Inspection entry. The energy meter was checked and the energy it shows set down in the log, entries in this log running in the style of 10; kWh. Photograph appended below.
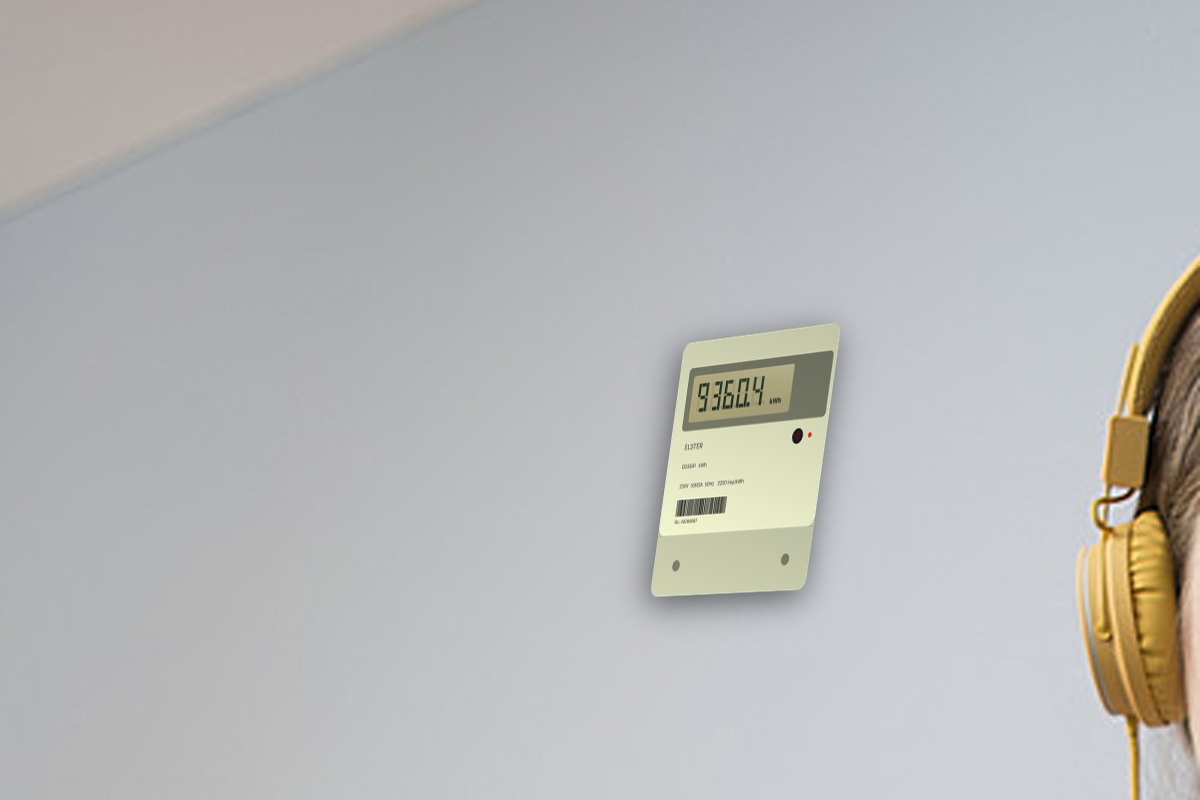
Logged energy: 9360.4; kWh
